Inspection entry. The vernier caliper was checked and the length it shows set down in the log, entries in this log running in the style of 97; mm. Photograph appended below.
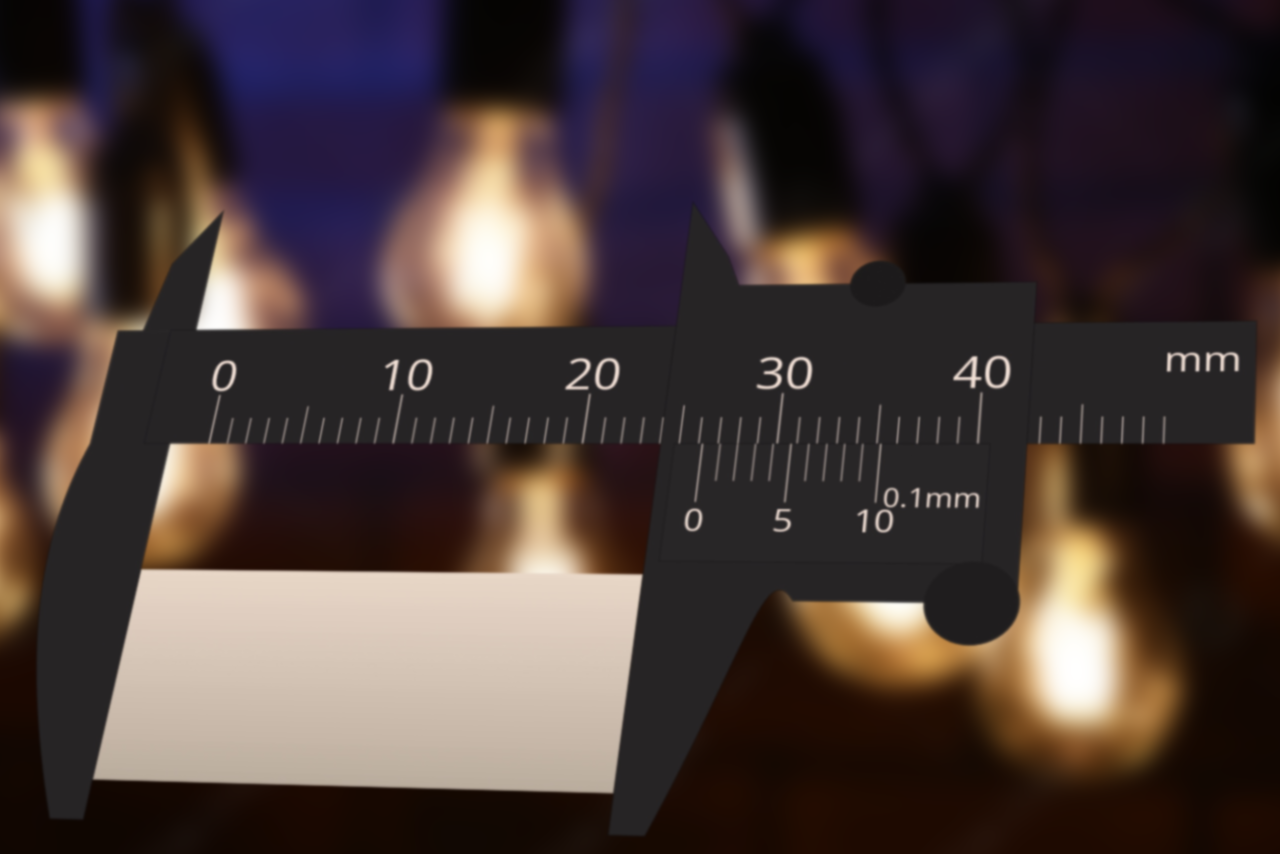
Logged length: 26.2; mm
